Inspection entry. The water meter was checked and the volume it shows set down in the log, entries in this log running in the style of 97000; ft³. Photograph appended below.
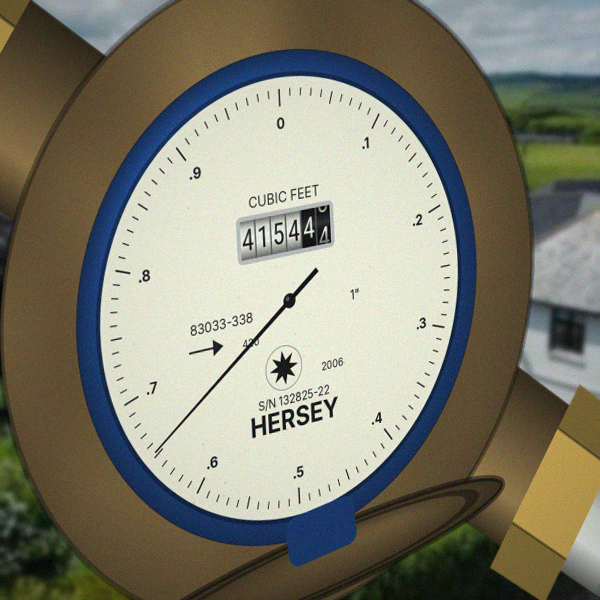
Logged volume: 415443.65; ft³
